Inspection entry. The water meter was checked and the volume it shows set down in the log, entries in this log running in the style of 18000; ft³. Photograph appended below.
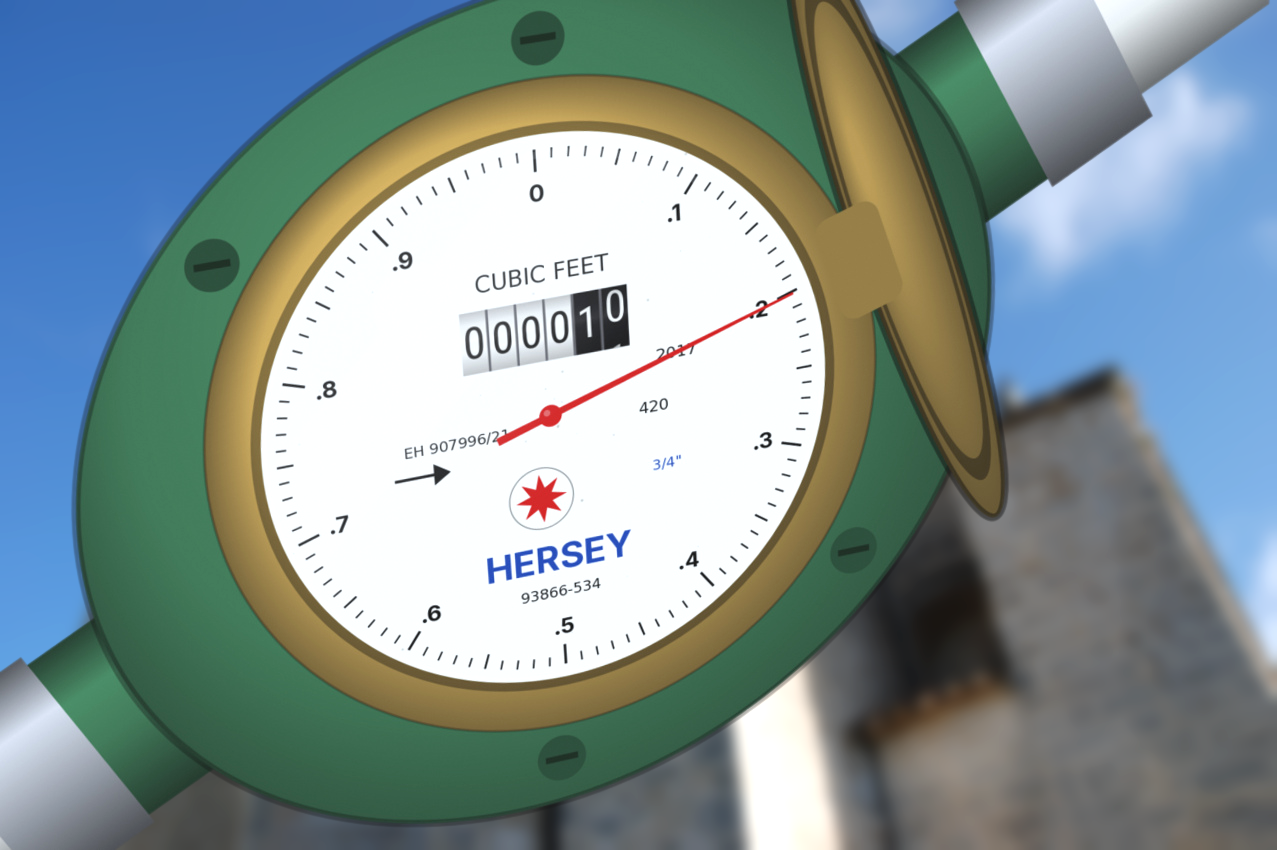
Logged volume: 10.20; ft³
